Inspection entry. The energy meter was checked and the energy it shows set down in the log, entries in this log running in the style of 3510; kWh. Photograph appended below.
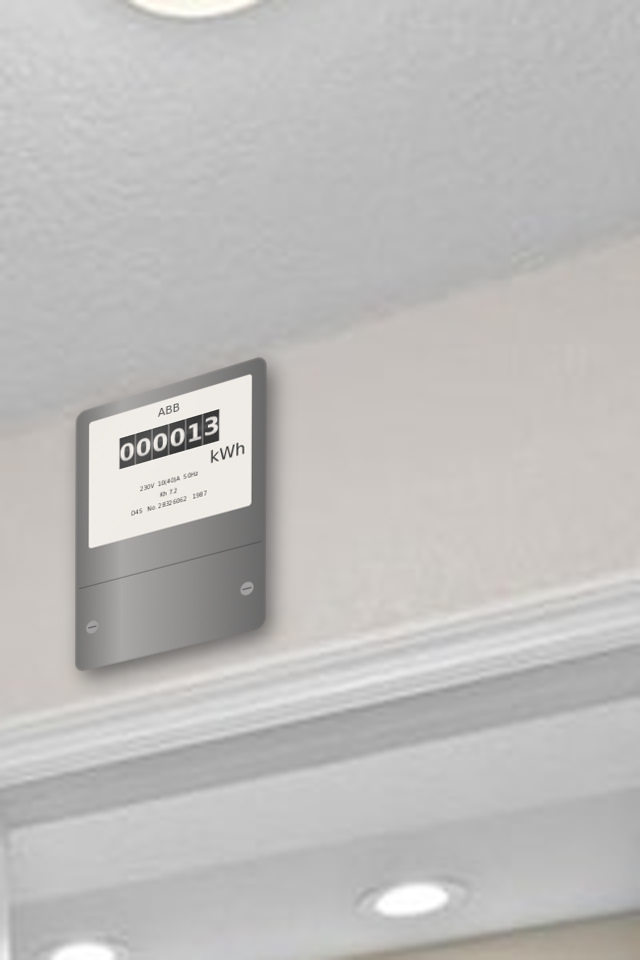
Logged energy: 13; kWh
